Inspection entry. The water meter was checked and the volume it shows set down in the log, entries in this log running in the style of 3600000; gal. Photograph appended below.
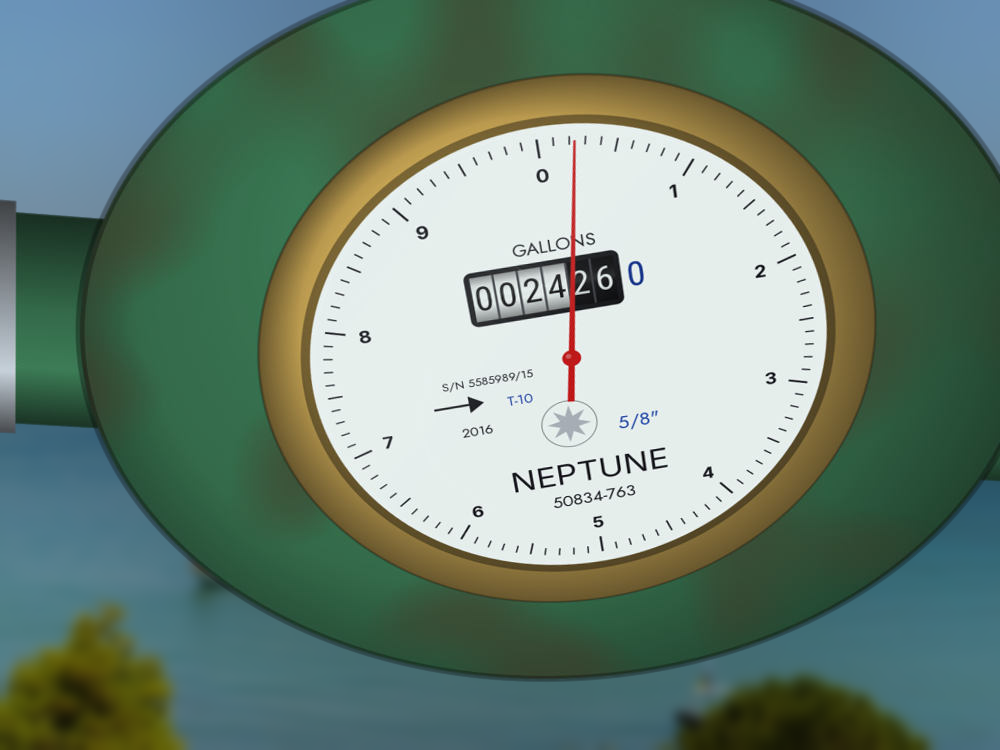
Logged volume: 24260.2; gal
